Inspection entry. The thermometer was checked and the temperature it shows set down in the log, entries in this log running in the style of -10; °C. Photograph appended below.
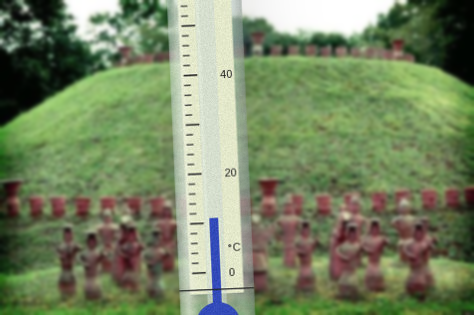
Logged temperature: 11; °C
